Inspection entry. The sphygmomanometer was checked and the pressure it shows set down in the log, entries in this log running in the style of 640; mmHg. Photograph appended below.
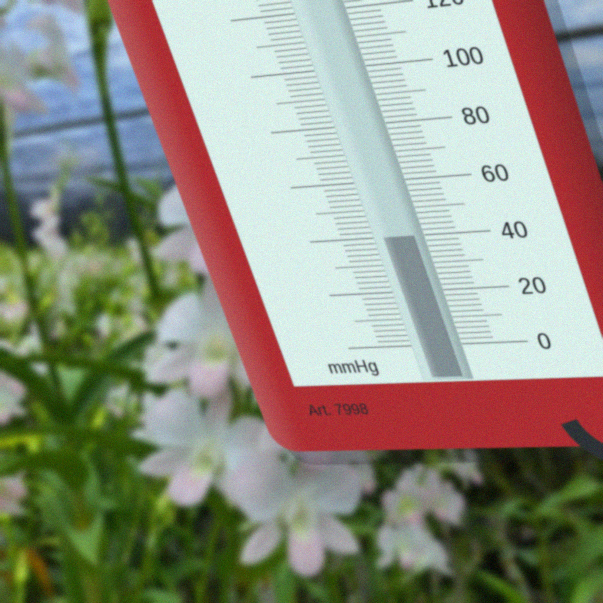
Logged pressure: 40; mmHg
